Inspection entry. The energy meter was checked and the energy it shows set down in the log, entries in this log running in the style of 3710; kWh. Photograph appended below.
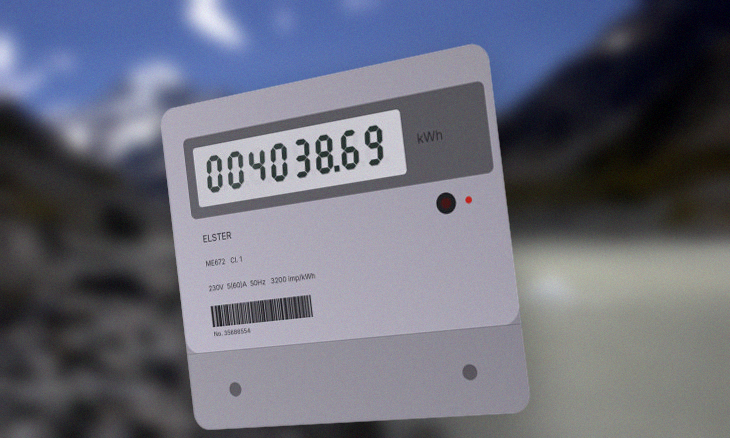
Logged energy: 4038.69; kWh
